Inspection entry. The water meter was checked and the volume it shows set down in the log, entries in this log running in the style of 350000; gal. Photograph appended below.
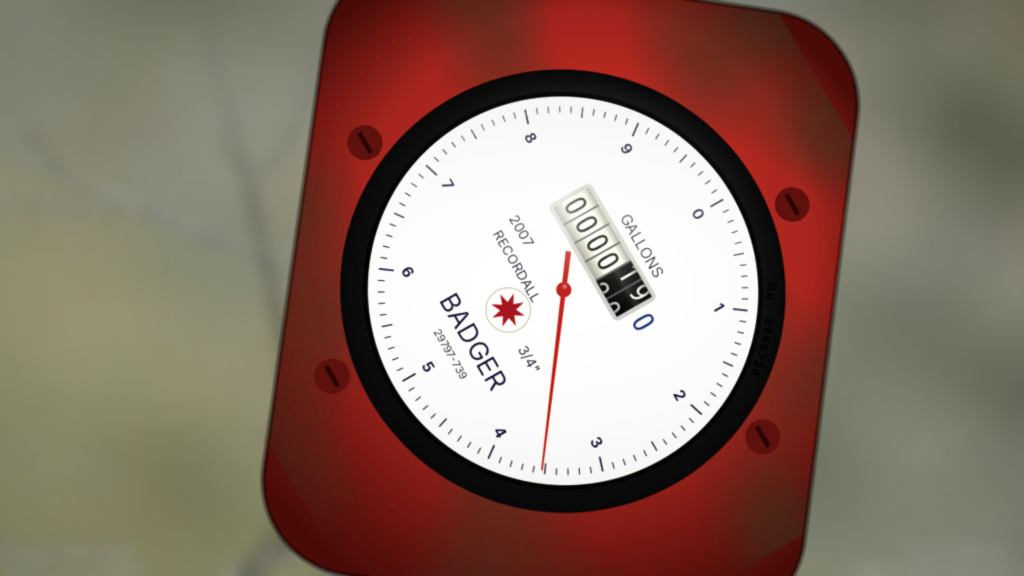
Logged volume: 193.5; gal
